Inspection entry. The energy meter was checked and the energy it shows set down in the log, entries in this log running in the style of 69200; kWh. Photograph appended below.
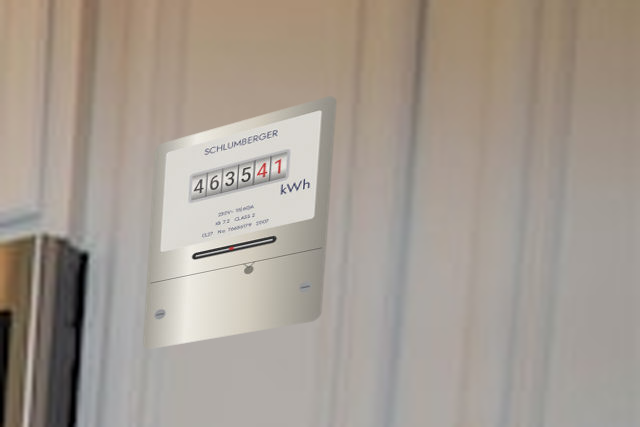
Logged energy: 4635.41; kWh
